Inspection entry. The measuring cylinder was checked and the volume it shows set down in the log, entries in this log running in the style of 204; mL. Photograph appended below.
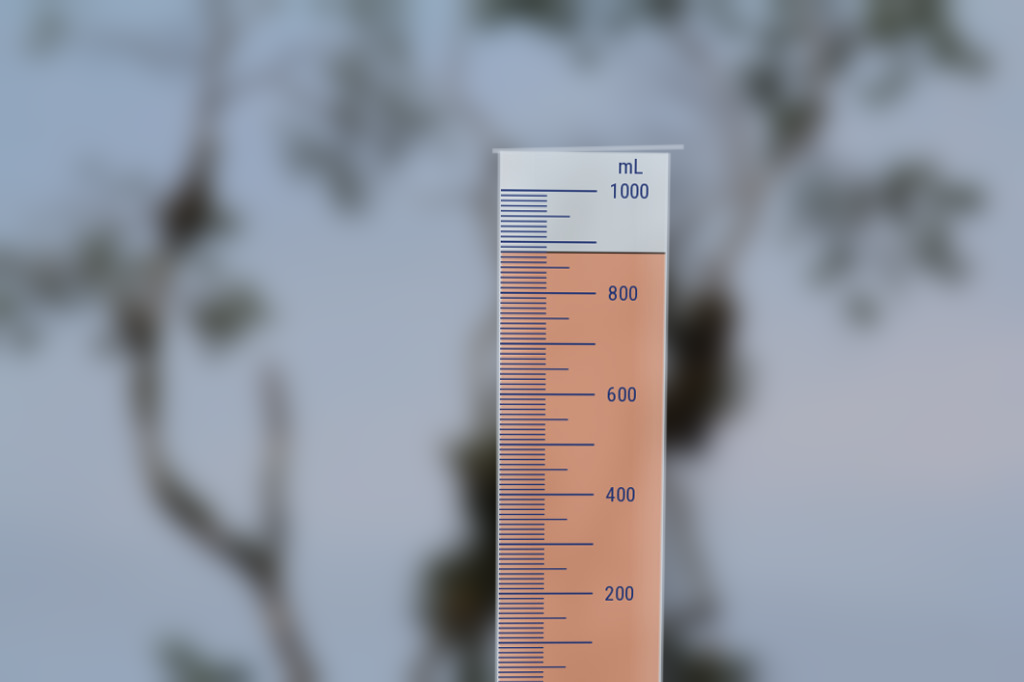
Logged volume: 880; mL
